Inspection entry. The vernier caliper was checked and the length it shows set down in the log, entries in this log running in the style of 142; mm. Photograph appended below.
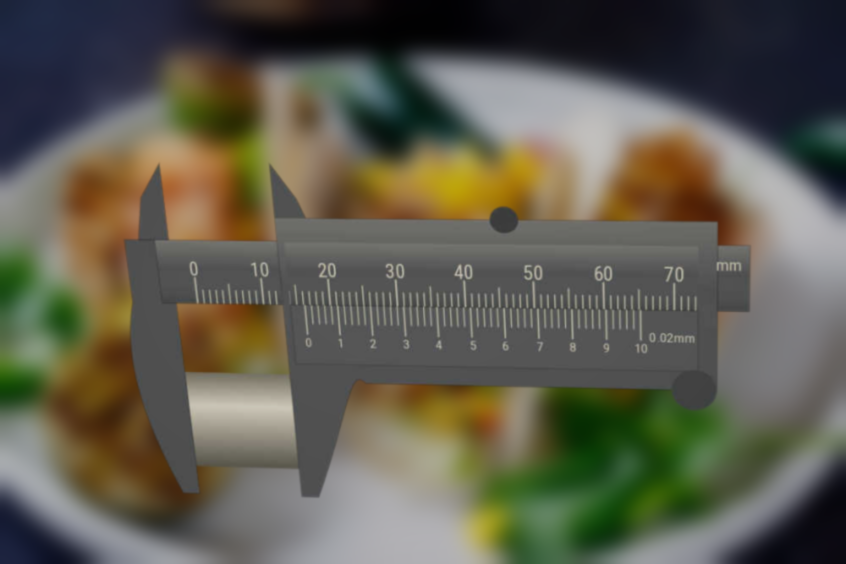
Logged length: 16.2; mm
